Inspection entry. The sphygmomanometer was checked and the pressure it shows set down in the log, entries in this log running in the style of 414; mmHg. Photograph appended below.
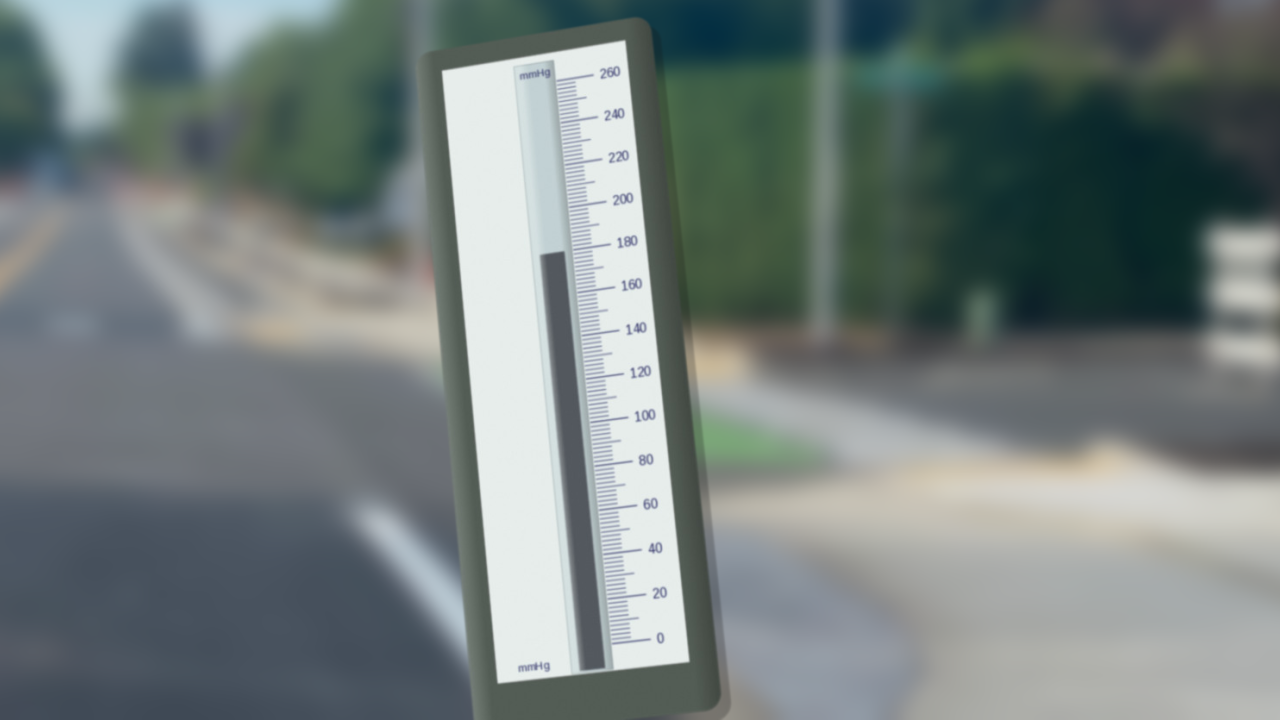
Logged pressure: 180; mmHg
